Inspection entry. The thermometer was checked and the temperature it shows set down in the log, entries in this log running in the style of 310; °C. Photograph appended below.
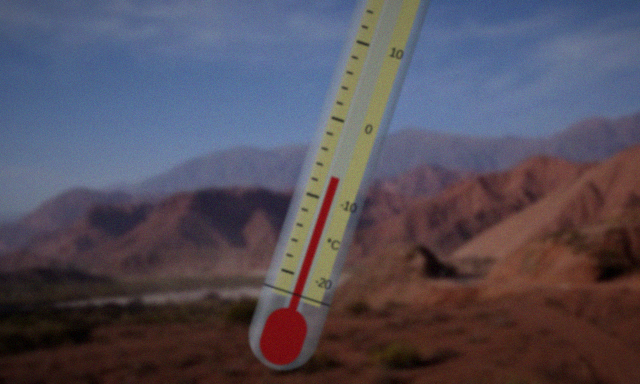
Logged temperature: -7; °C
